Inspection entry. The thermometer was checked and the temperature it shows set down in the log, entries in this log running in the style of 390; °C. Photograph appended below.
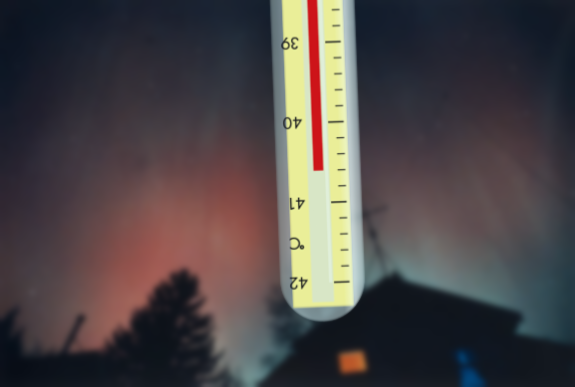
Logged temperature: 40.6; °C
